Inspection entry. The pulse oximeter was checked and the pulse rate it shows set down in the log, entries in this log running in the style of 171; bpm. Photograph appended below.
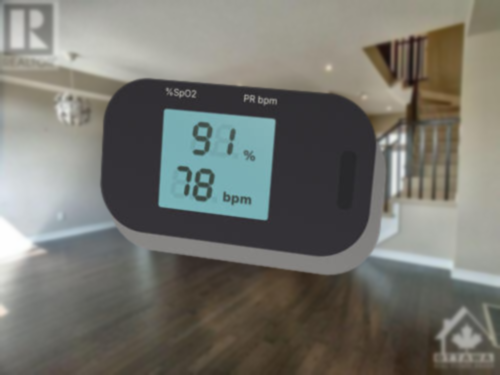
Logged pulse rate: 78; bpm
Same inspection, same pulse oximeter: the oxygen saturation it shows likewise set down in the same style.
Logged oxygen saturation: 91; %
